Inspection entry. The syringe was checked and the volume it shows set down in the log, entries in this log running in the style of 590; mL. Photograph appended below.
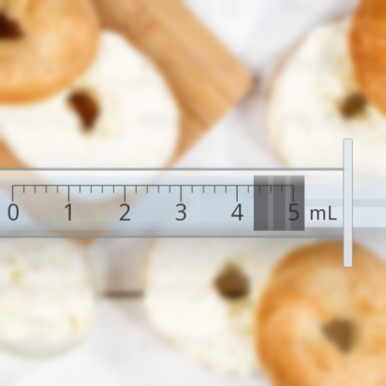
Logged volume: 4.3; mL
